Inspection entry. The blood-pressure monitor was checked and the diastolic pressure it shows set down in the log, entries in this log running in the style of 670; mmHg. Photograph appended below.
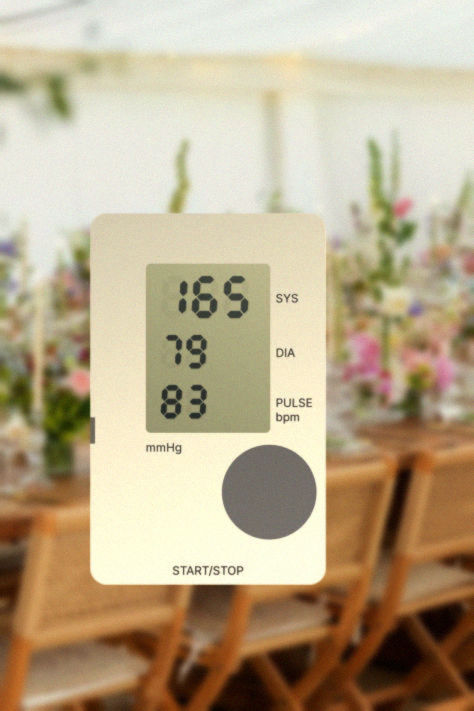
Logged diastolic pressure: 79; mmHg
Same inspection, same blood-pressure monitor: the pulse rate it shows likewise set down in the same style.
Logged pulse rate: 83; bpm
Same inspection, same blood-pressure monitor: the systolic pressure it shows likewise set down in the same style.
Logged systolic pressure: 165; mmHg
